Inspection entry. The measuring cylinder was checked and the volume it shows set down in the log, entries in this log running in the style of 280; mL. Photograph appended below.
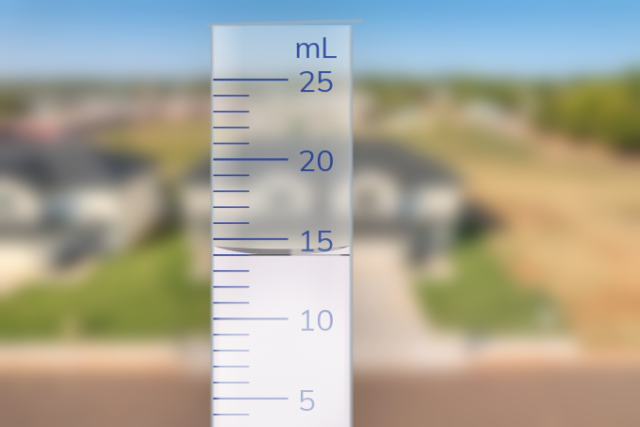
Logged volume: 14; mL
